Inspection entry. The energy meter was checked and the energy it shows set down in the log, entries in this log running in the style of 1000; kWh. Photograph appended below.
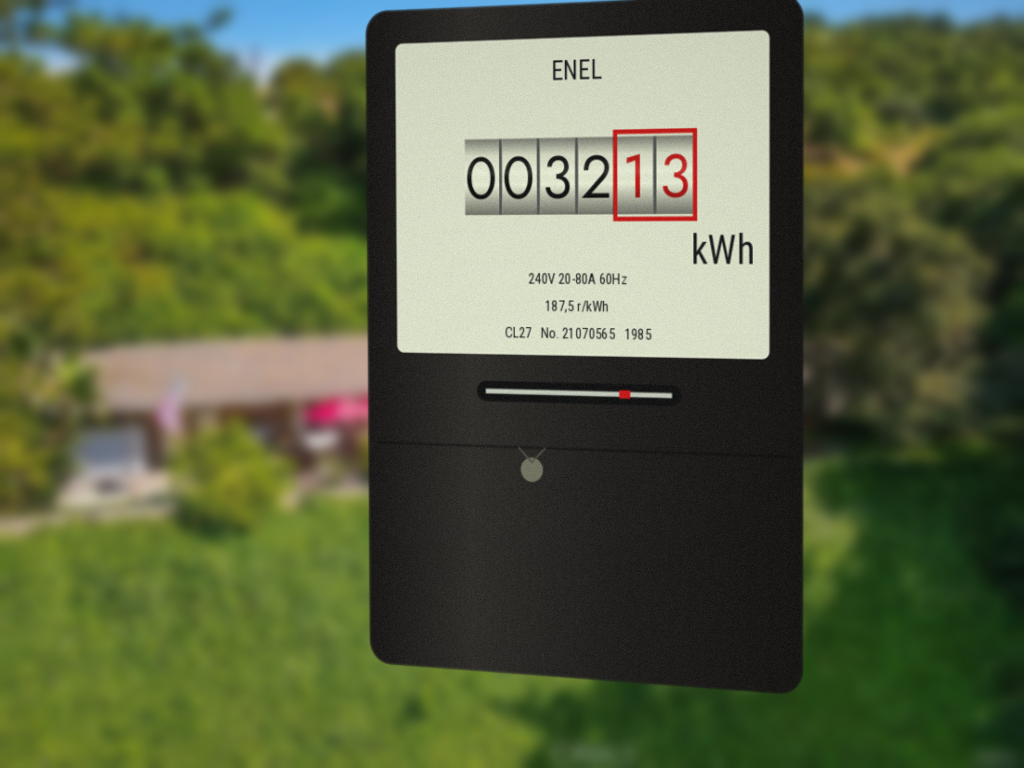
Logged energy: 32.13; kWh
